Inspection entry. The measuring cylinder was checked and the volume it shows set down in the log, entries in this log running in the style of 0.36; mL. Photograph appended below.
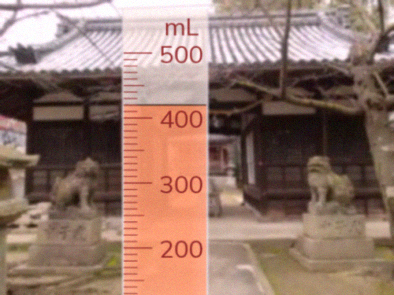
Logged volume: 420; mL
